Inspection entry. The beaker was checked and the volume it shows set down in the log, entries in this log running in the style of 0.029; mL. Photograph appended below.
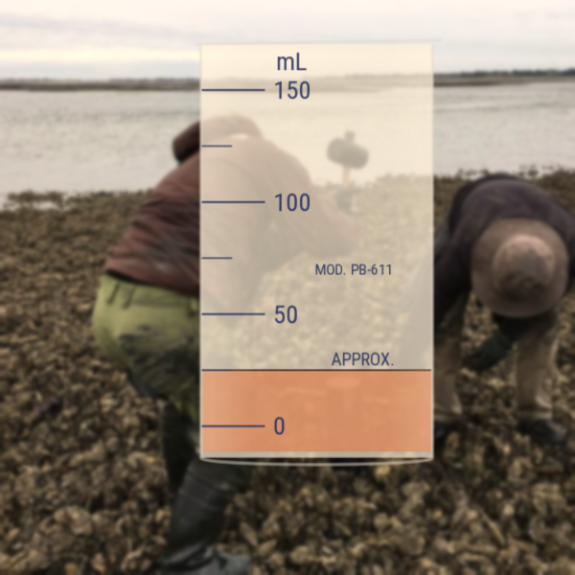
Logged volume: 25; mL
